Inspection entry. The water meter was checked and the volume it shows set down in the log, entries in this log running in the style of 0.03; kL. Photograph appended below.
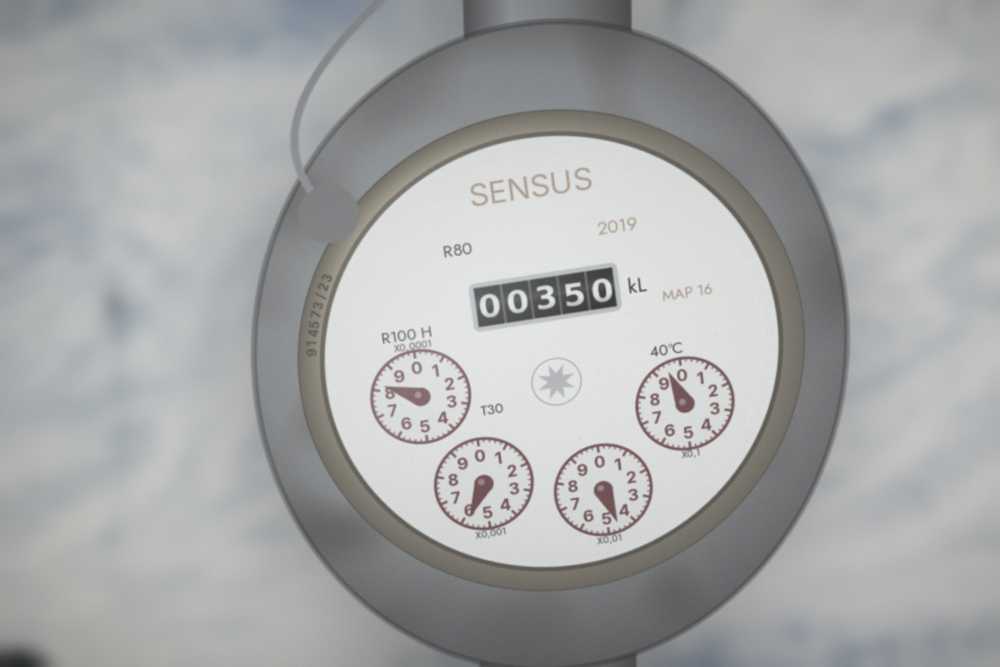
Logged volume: 349.9458; kL
